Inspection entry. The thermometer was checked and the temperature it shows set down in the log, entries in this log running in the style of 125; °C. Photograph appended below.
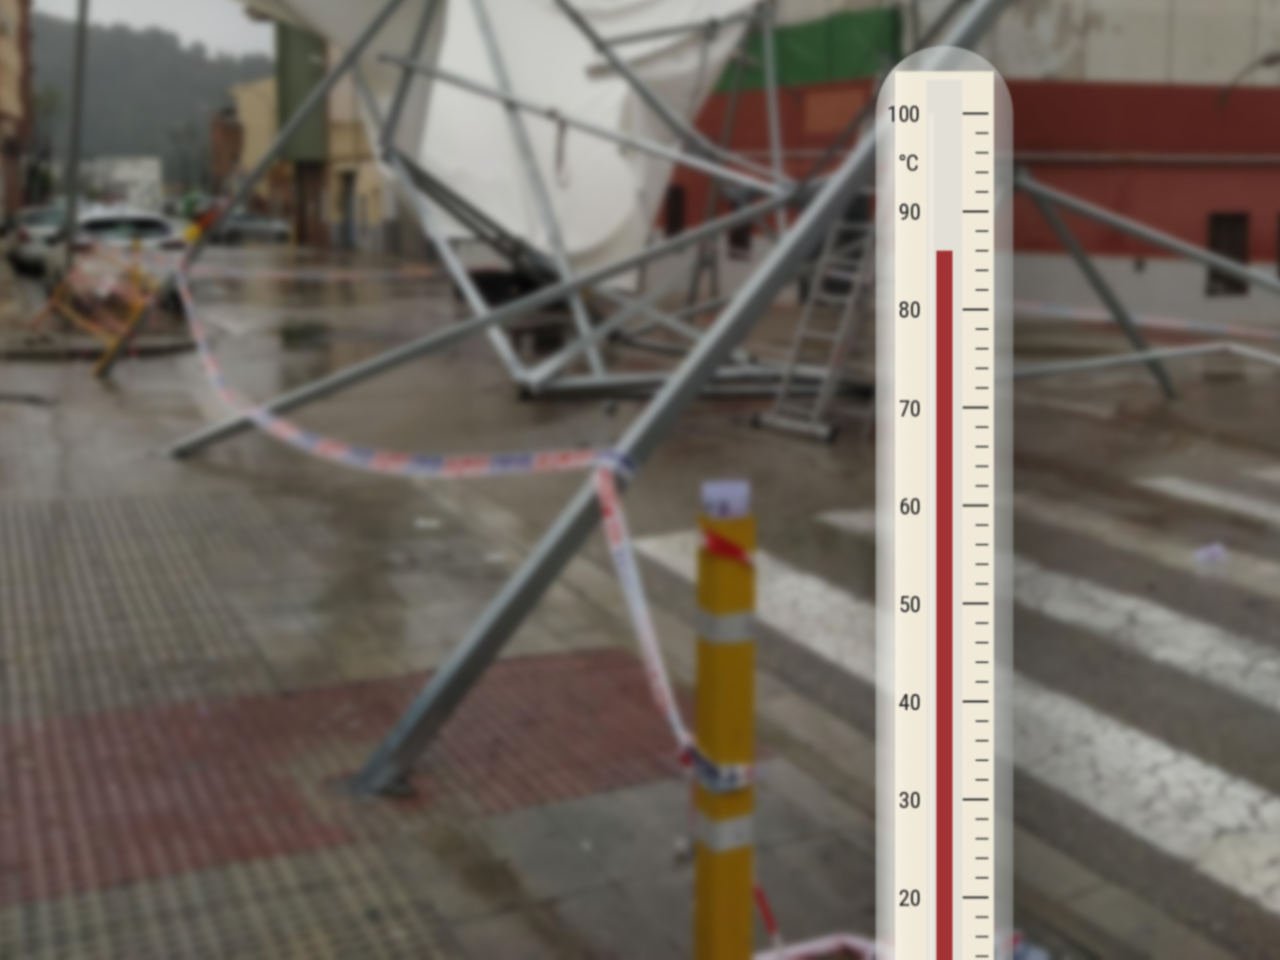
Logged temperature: 86; °C
